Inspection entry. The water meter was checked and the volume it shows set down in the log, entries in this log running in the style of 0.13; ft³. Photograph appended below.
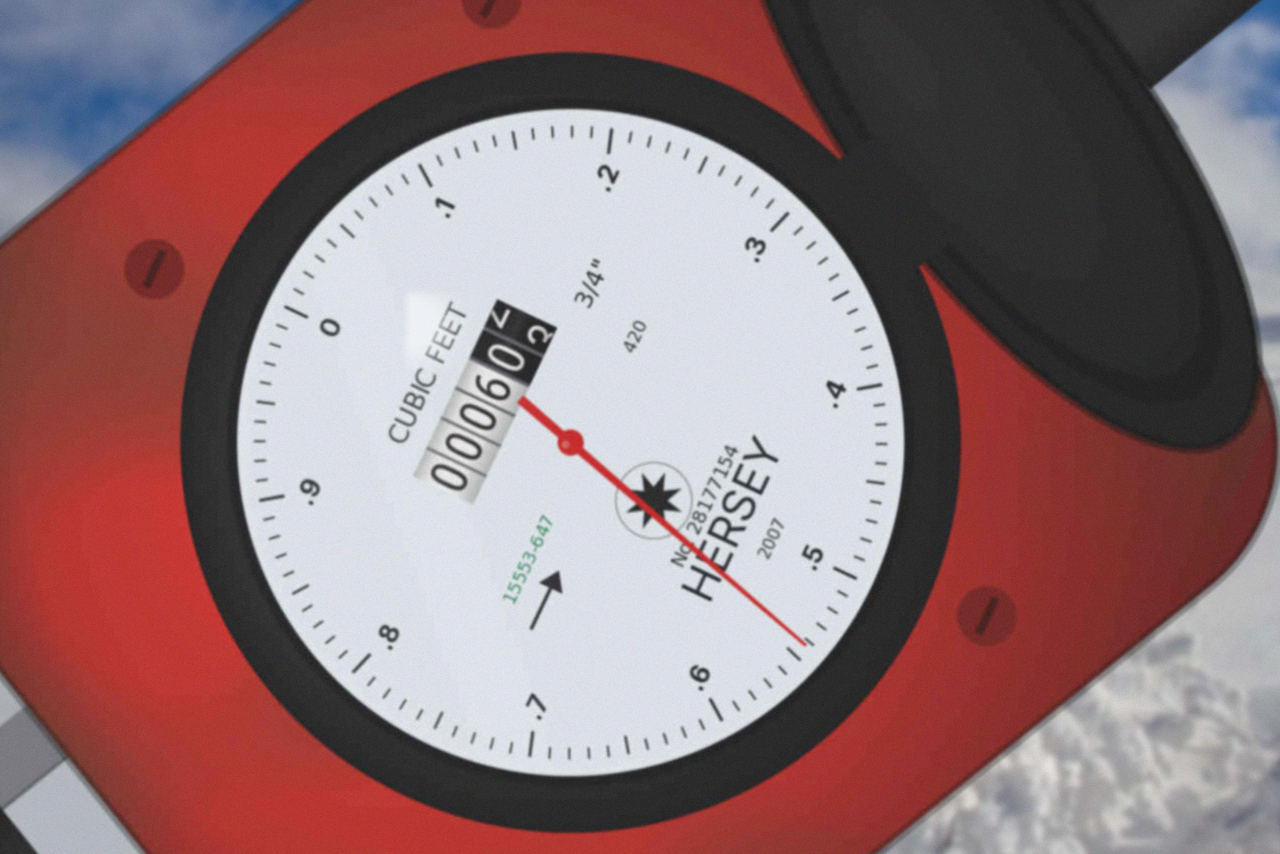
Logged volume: 602.54; ft³
